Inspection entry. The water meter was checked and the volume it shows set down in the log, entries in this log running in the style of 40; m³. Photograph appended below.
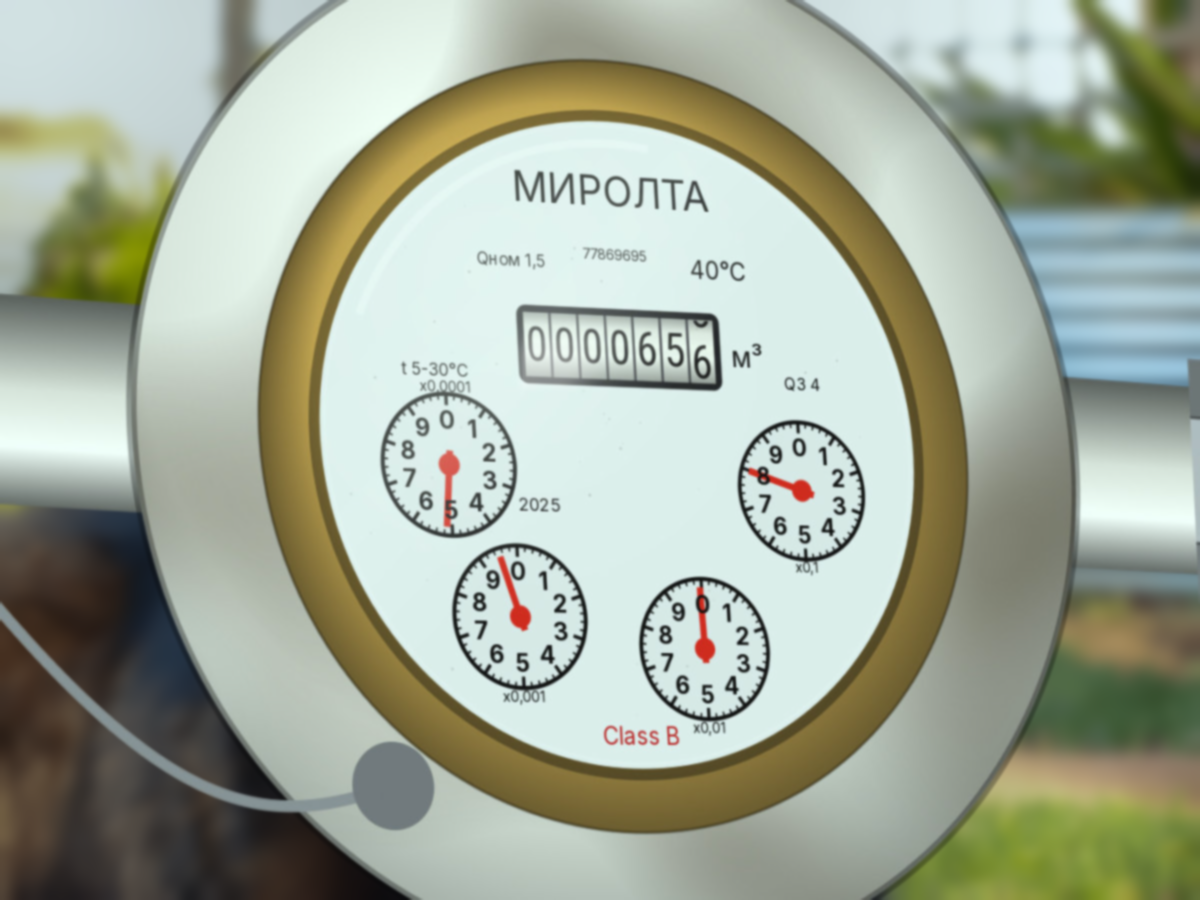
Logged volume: 655.7995; m³
